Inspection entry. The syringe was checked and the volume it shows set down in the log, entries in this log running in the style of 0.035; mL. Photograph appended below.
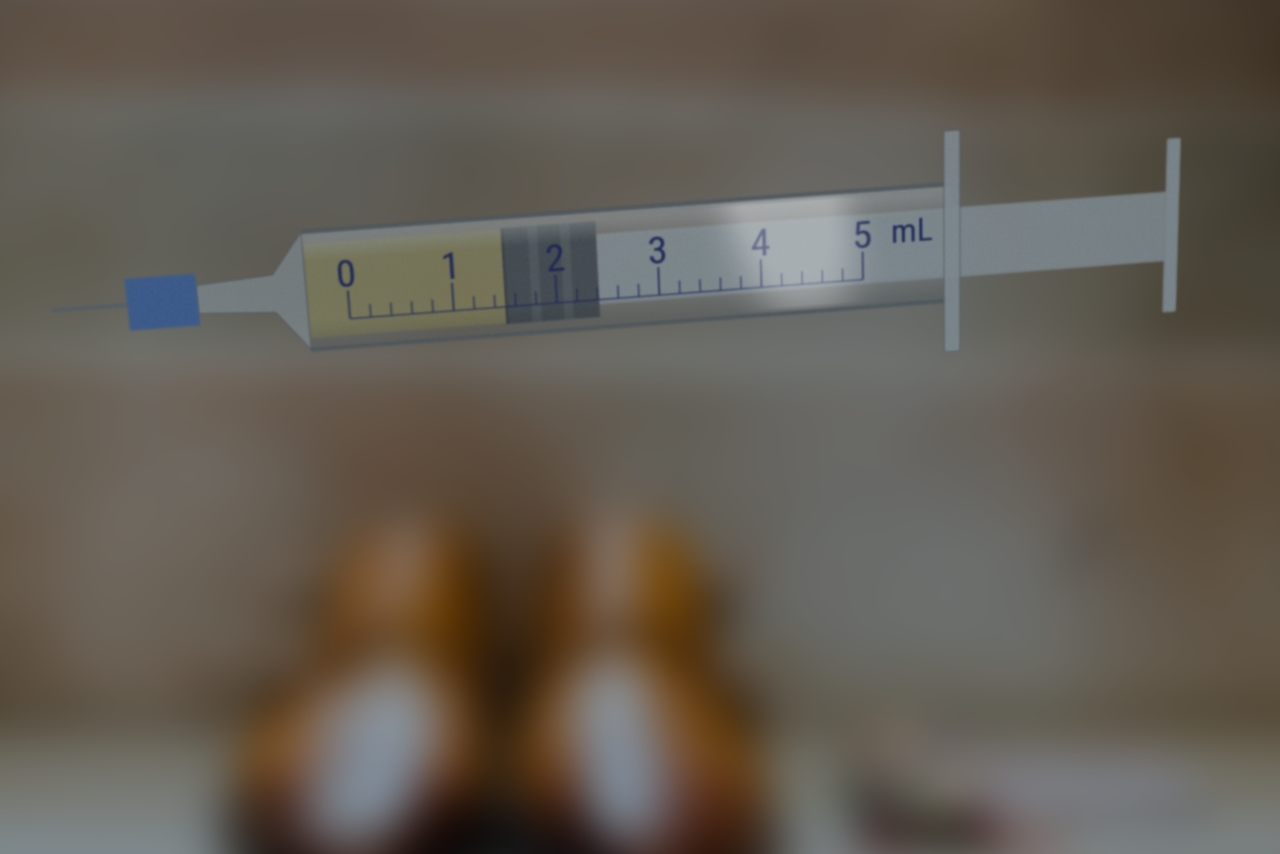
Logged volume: 1.5; mL
